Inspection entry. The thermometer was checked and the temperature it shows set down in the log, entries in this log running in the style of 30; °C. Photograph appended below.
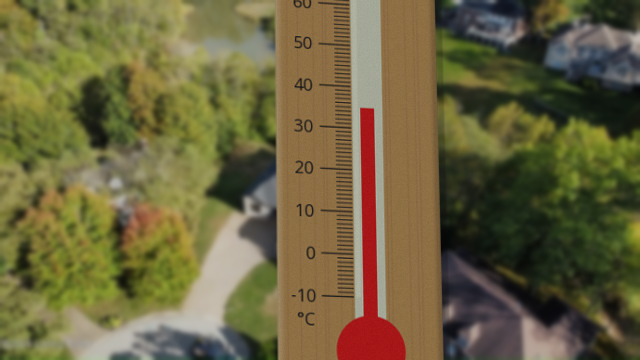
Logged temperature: 35; °C
